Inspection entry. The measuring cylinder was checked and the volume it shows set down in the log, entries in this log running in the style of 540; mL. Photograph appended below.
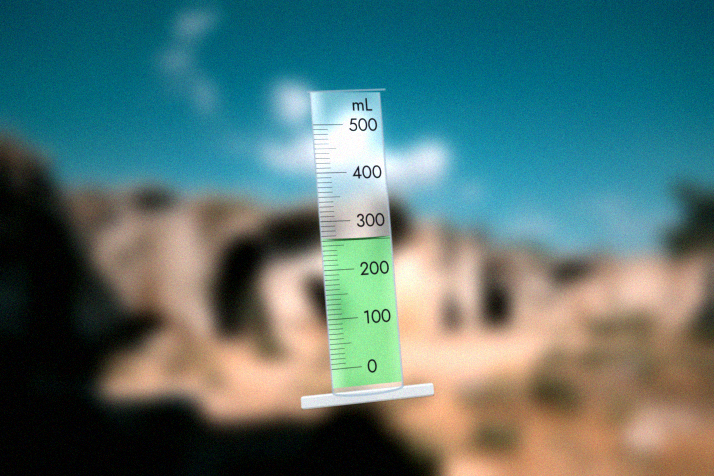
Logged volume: 260; mL
